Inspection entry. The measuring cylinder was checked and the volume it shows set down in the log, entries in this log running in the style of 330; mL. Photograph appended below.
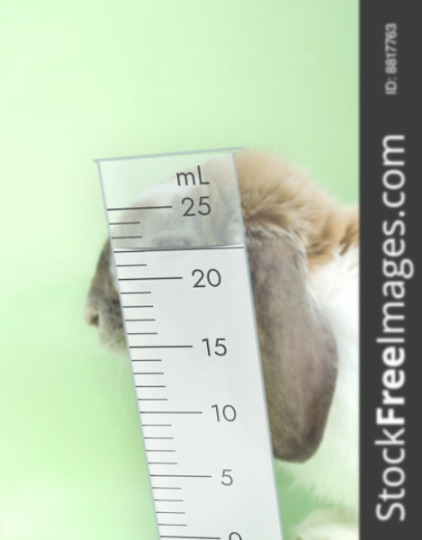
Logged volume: 22; mL
